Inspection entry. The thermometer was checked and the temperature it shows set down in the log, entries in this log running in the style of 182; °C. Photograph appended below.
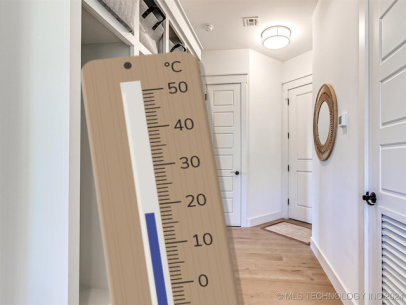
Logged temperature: 18; °C
